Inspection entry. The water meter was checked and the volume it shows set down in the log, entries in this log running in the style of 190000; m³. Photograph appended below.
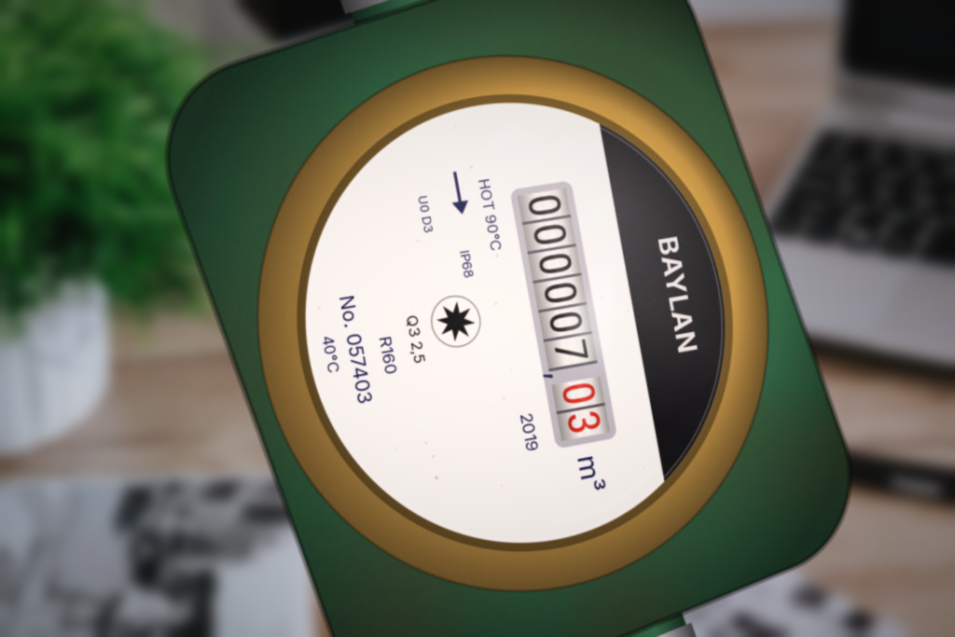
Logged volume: 7.03; m³
